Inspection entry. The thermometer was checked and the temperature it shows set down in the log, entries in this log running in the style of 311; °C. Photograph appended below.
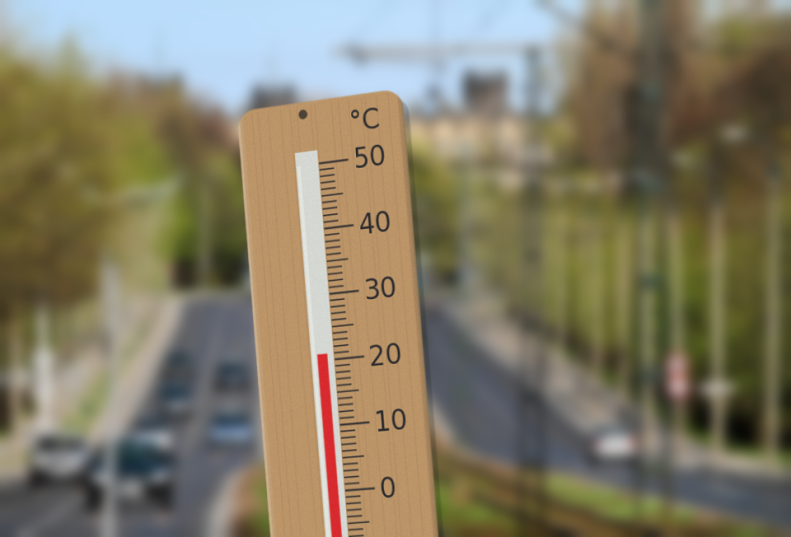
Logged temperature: 21; °C
